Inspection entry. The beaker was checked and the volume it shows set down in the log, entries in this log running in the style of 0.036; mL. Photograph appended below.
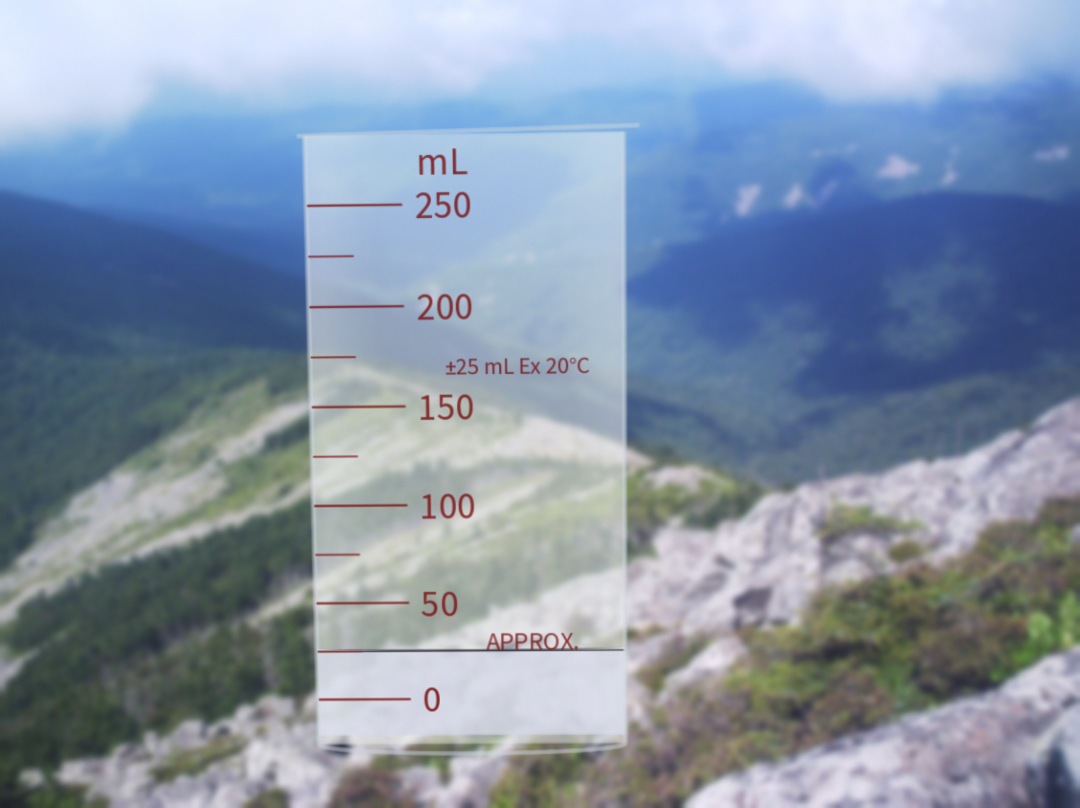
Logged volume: 25; mL
